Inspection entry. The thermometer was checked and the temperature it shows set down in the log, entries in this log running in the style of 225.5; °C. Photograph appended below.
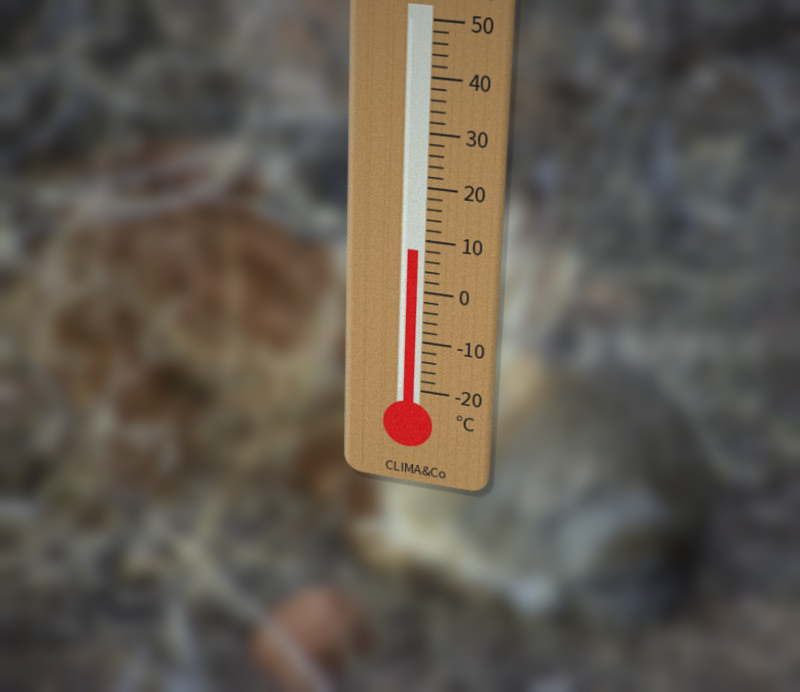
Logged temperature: 8; °C
